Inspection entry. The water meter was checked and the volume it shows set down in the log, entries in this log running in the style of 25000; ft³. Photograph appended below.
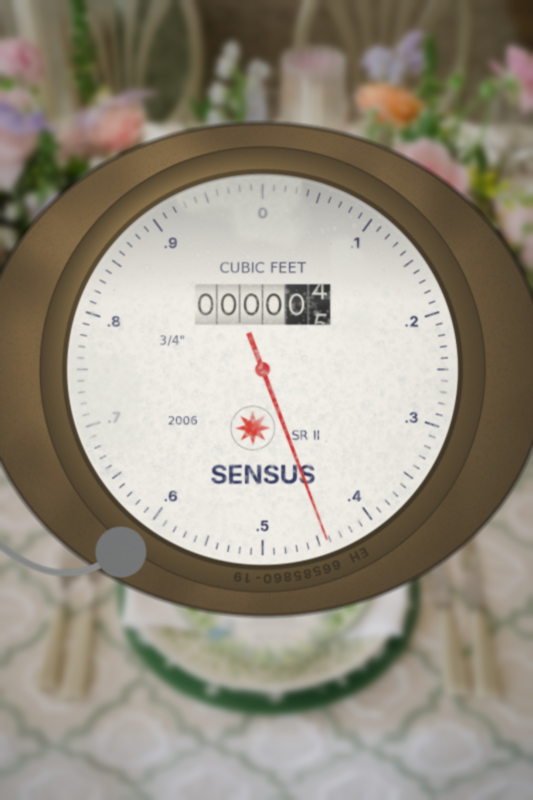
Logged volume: 4.44; ft³
